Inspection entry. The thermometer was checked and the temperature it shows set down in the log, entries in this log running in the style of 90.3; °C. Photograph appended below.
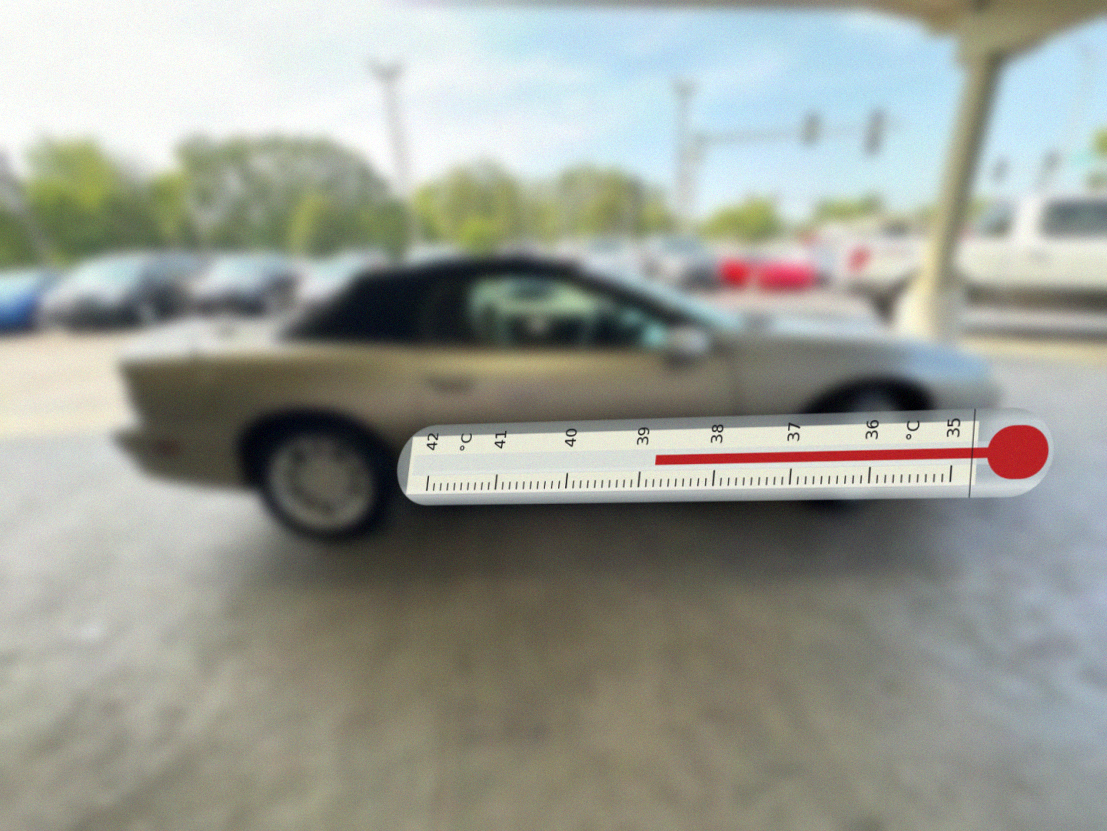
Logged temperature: 38.8; °C
